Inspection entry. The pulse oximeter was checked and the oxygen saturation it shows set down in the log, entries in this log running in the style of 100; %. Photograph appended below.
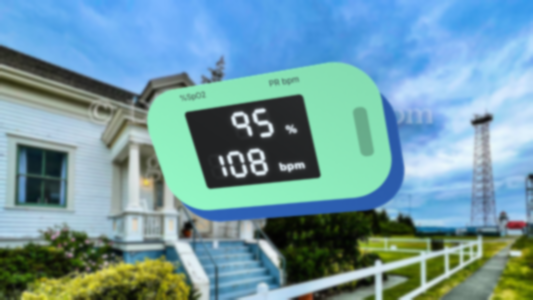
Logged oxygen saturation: 95; %
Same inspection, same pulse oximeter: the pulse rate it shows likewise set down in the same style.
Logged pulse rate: 108; bpm
